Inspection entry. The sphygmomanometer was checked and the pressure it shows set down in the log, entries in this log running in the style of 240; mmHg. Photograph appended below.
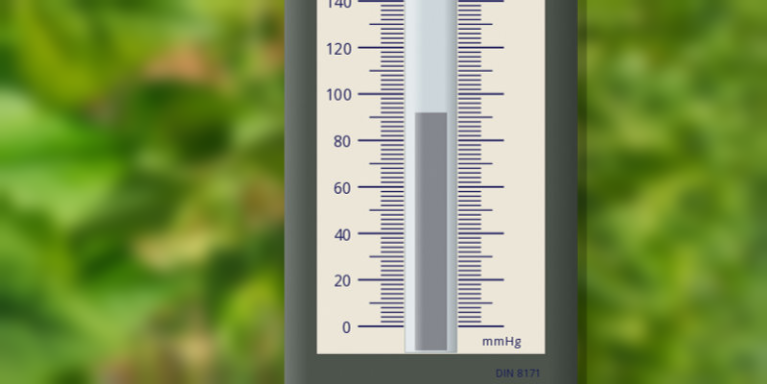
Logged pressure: 92; mmHg
